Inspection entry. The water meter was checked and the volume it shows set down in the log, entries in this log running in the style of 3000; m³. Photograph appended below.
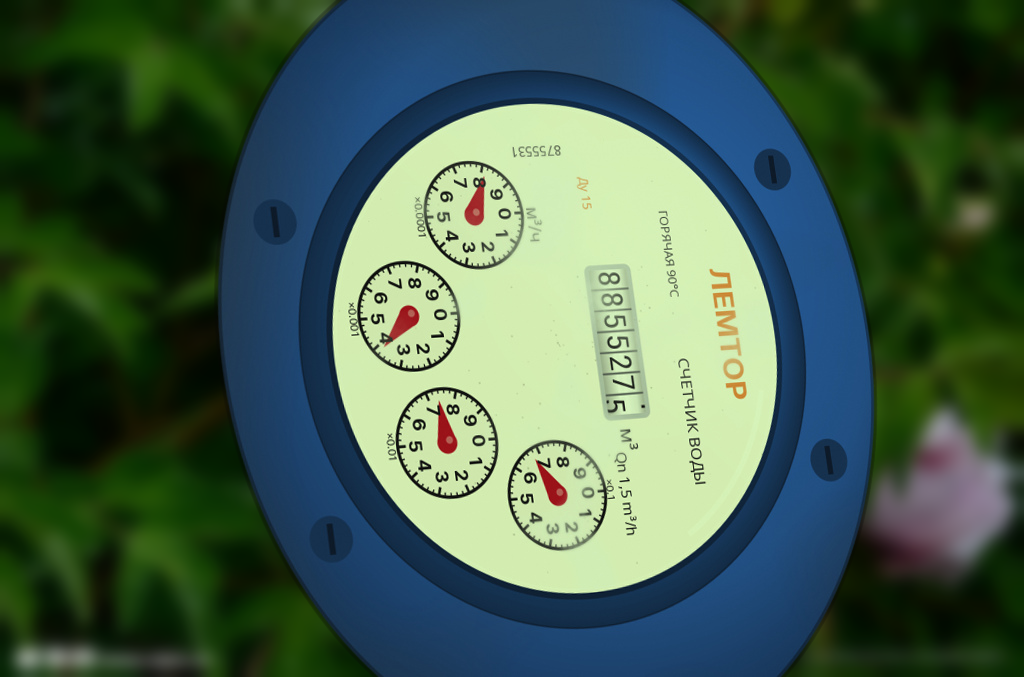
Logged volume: 8855274.6738; m³
